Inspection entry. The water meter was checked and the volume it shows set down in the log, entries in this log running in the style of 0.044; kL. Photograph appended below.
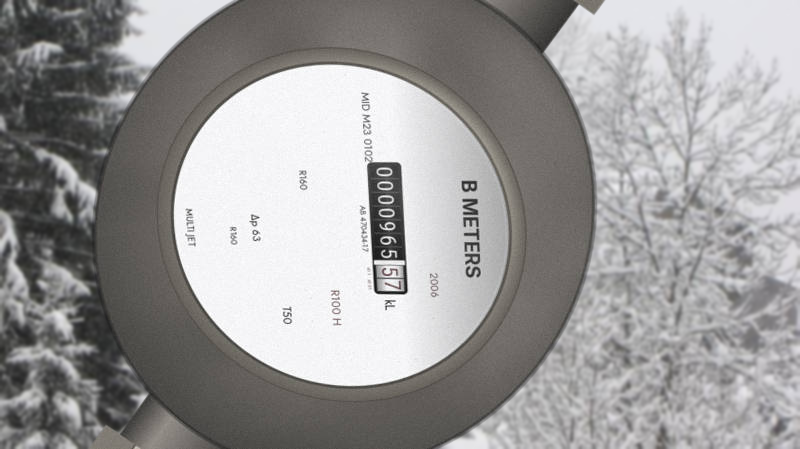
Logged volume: 965.57; kL
